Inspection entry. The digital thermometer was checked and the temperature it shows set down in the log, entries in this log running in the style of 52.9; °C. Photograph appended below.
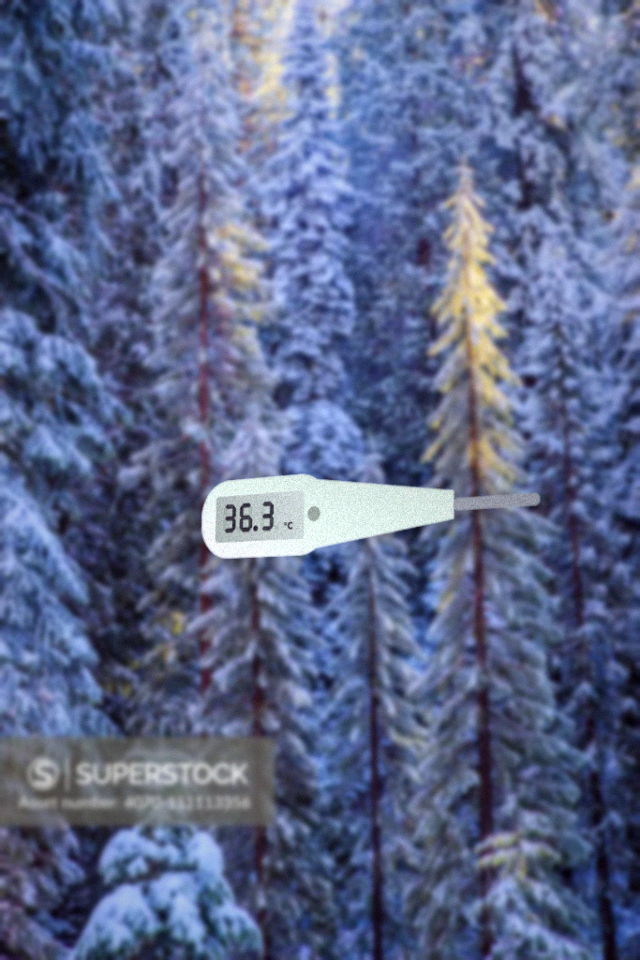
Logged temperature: 36.3; °C
